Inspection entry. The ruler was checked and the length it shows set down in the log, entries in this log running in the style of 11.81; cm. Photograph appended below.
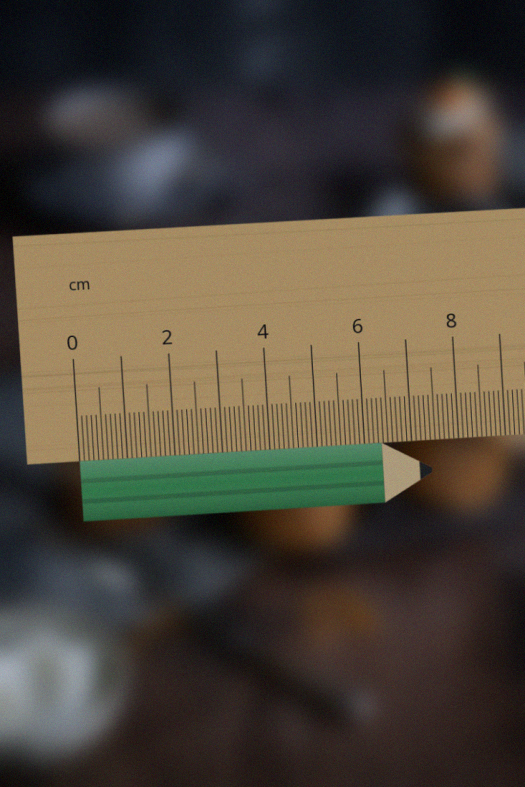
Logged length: 7.4; cm
